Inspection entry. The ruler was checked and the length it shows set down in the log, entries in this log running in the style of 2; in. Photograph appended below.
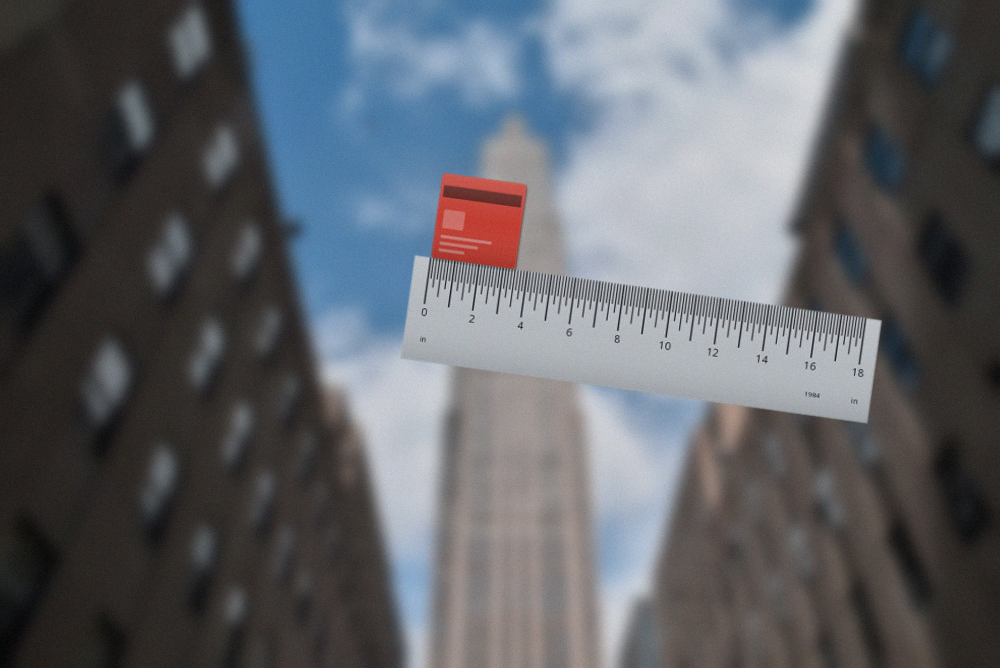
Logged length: 3.5; in
